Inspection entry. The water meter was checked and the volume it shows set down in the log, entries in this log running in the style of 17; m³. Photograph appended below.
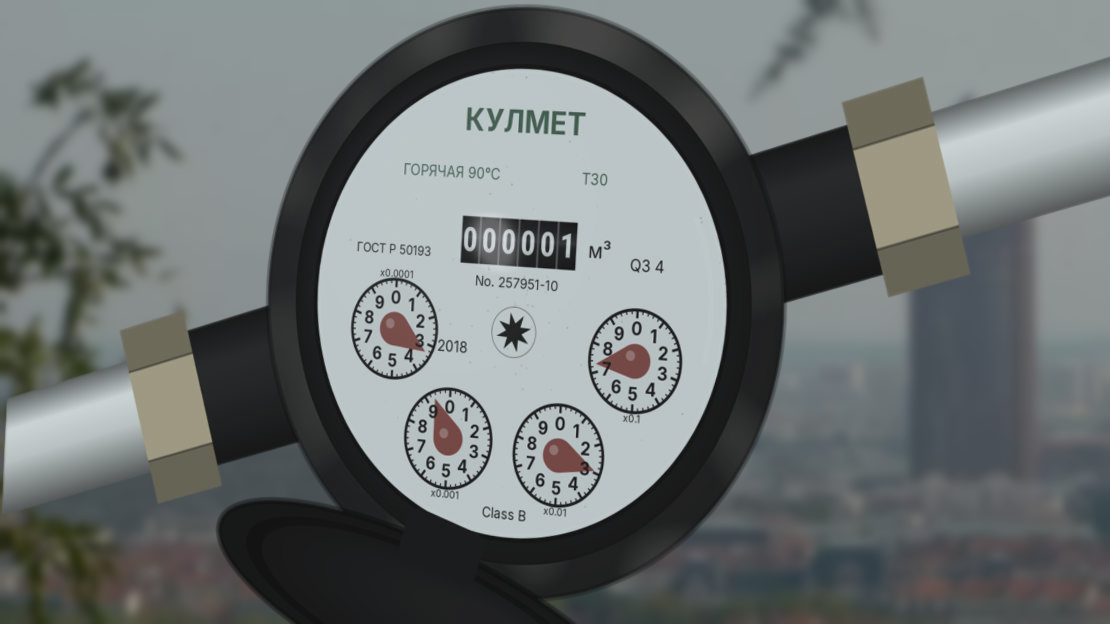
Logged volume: 1.7293; m³
